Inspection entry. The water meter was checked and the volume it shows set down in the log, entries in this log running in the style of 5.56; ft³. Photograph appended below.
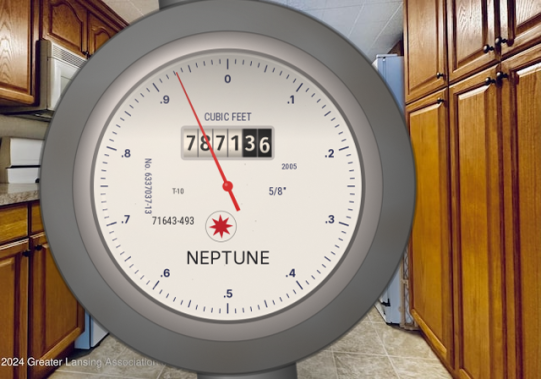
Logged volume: 787135.93; ft³
